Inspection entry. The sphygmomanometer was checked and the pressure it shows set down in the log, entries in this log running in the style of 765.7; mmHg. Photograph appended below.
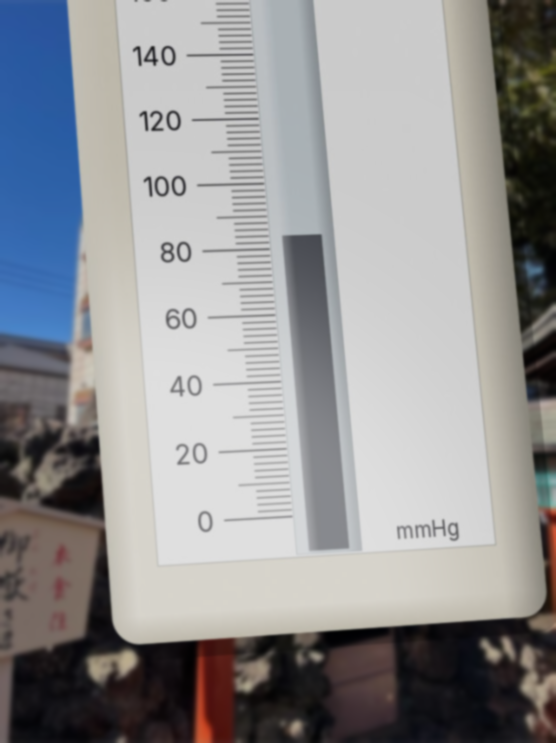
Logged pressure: 84; mmHg
